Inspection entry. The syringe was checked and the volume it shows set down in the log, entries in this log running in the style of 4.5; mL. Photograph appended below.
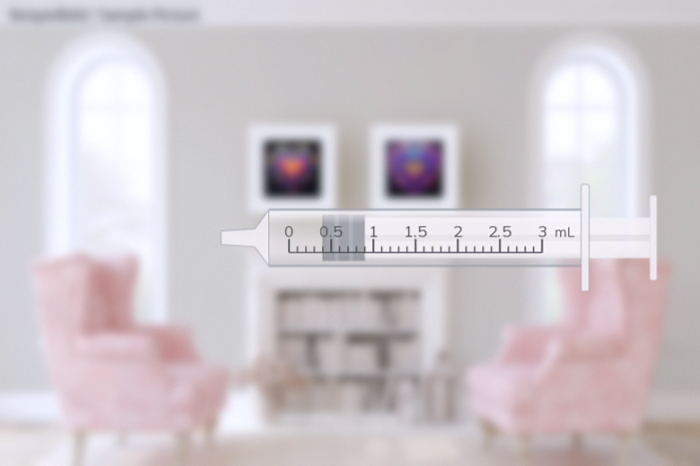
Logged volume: 0.4; mL
